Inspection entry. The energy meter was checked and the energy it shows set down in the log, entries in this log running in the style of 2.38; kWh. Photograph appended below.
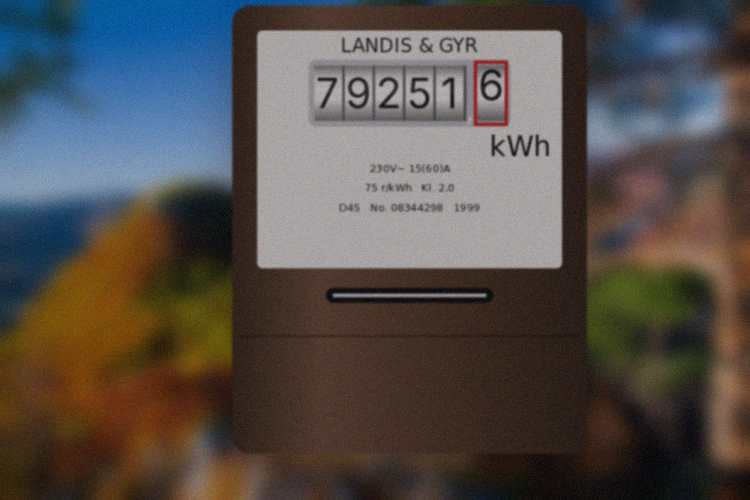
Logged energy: 79251.6; kWh
